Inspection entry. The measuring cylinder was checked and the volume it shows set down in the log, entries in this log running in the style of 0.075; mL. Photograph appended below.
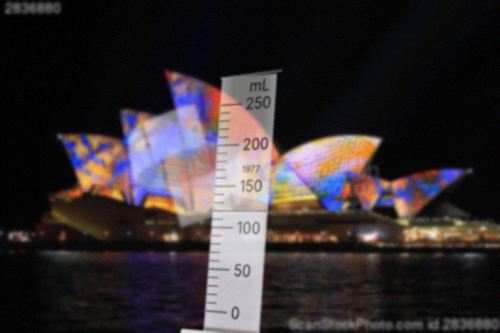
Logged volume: 120; mL
